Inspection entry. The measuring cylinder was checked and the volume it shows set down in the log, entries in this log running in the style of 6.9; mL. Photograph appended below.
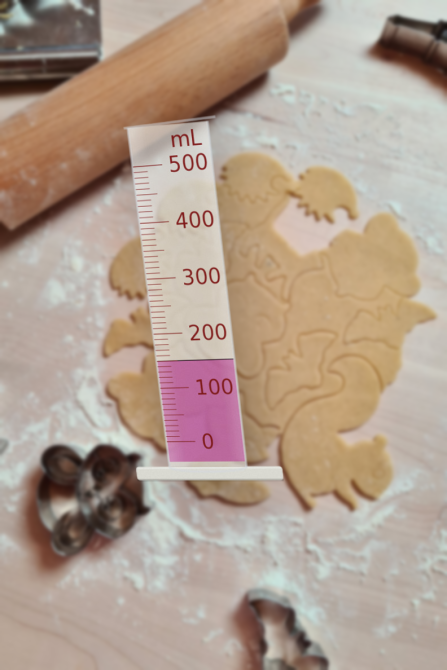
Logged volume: 150; mL
